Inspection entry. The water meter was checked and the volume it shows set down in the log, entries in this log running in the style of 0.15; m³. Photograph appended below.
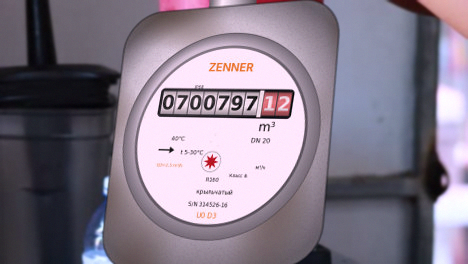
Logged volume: 700797.12; m³
